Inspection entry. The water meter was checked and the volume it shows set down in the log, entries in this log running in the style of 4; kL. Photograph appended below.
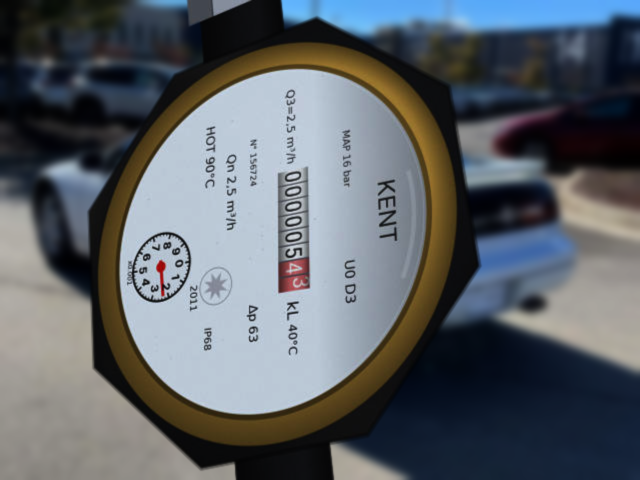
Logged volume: 5.432; kL
